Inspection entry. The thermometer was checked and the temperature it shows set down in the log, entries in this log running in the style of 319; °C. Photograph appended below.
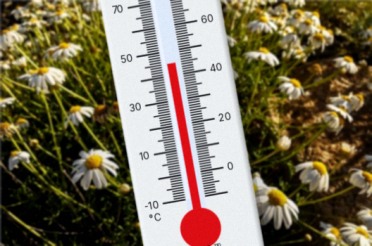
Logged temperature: 45; °C
